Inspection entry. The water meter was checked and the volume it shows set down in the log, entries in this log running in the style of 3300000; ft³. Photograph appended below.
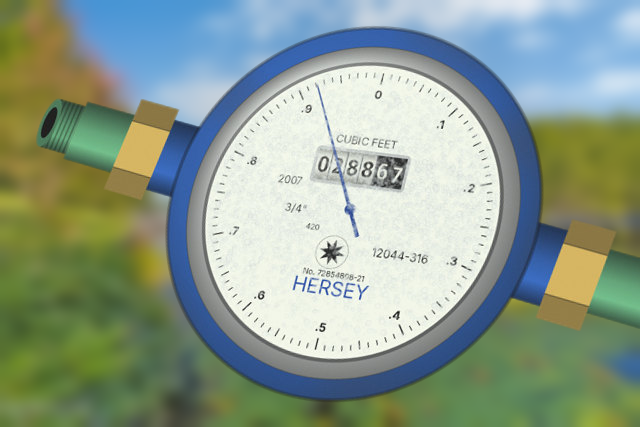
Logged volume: 28866.92; ft³
